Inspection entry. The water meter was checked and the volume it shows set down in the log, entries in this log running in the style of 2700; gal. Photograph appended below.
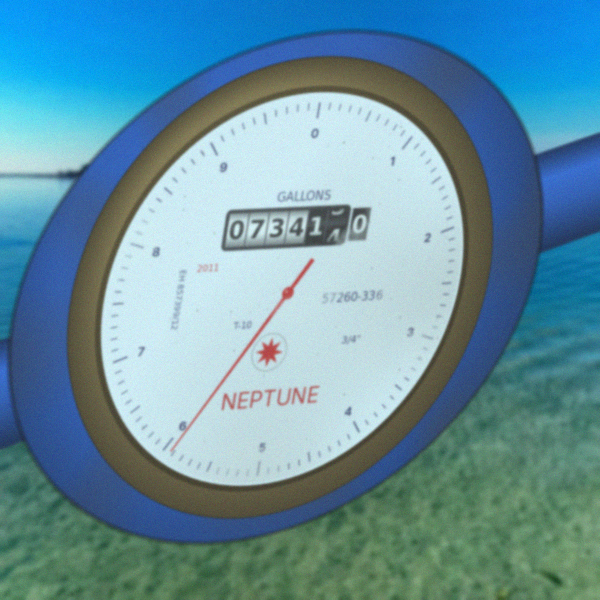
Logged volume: 734135.9; gal
